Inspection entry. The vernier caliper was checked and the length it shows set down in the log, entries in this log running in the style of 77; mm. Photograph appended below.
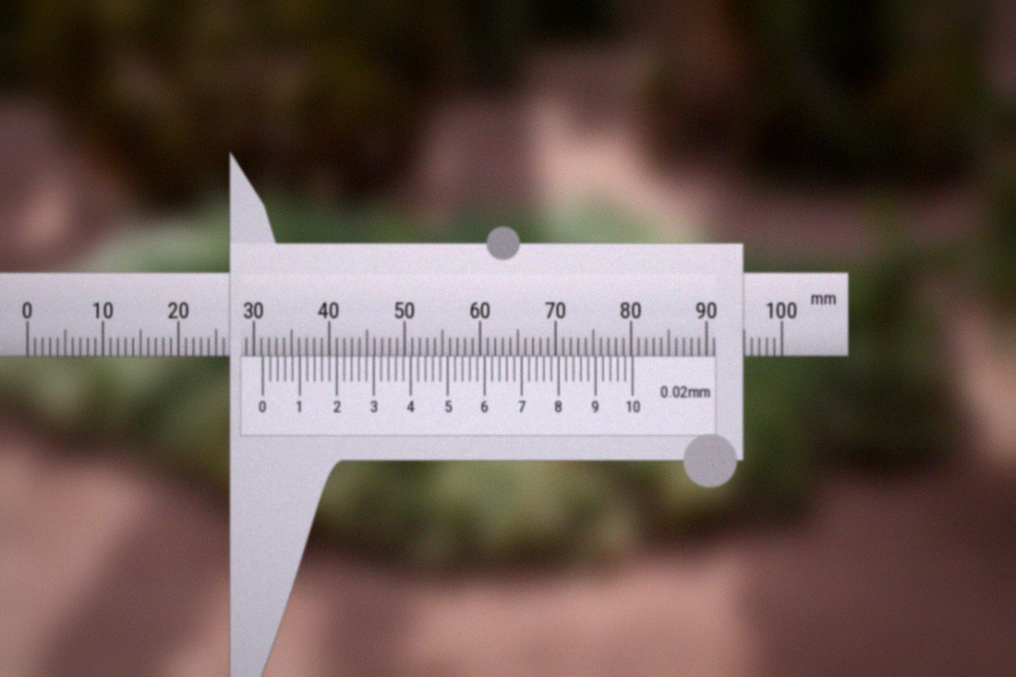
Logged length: 31.2; mm
